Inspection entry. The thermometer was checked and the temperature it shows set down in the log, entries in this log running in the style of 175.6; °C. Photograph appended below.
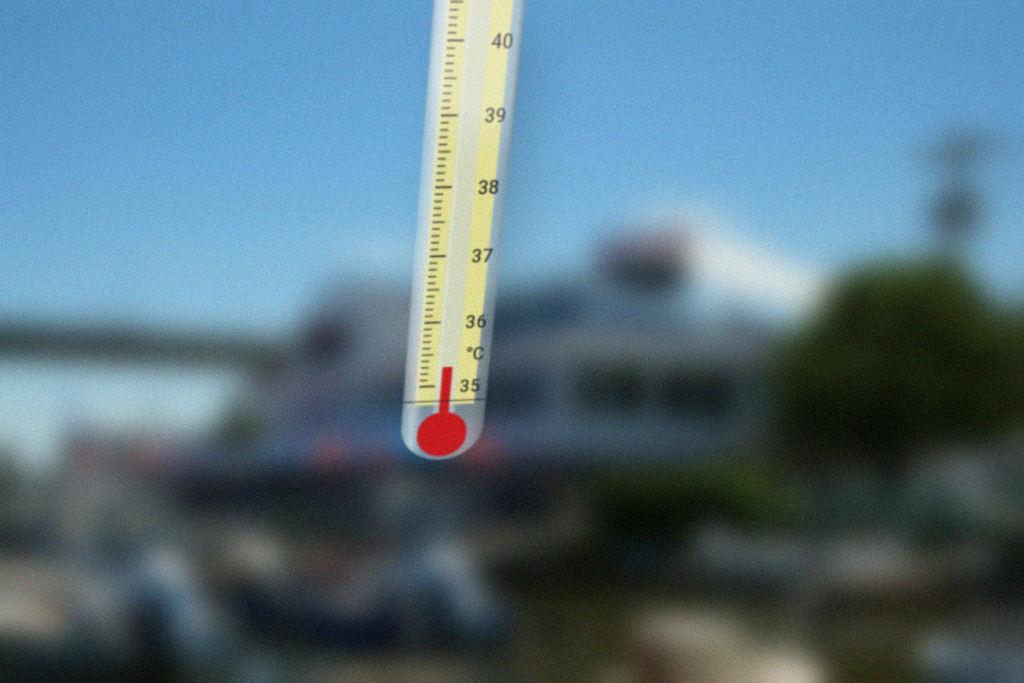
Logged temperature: 35.3; °C
